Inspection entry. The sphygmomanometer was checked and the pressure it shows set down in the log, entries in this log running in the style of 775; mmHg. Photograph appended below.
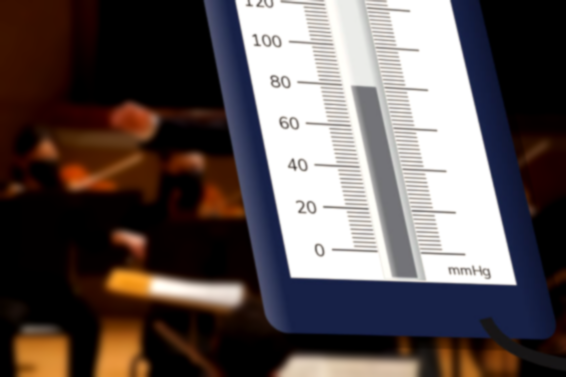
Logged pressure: 80; mmHg
